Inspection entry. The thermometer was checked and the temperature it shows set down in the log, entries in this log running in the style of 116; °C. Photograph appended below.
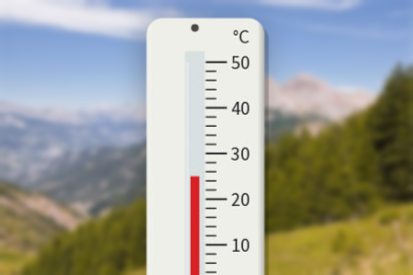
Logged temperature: 25; °C
